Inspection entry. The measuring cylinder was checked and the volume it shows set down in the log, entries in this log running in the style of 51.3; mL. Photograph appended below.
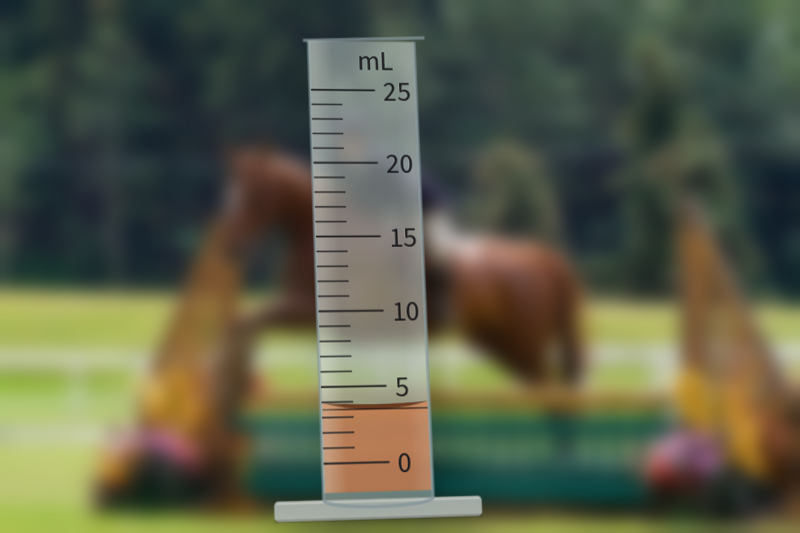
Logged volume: 3.5; mL
